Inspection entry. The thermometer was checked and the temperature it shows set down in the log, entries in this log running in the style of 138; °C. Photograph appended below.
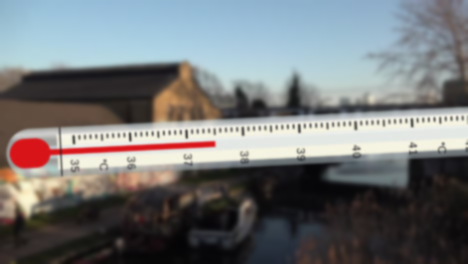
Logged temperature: 37.5; °C
